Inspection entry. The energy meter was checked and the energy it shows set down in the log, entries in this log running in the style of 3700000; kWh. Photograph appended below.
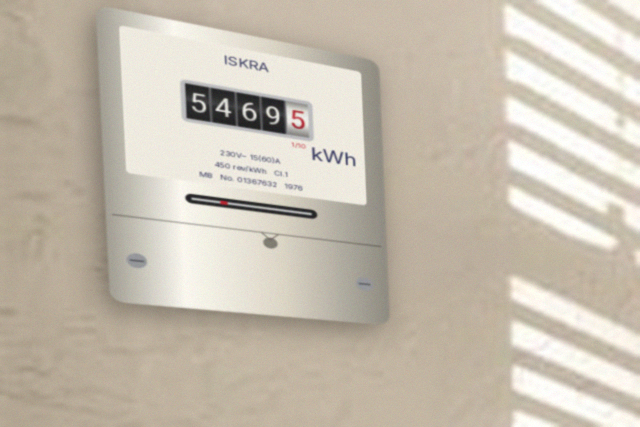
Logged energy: 5469.5; kWh
